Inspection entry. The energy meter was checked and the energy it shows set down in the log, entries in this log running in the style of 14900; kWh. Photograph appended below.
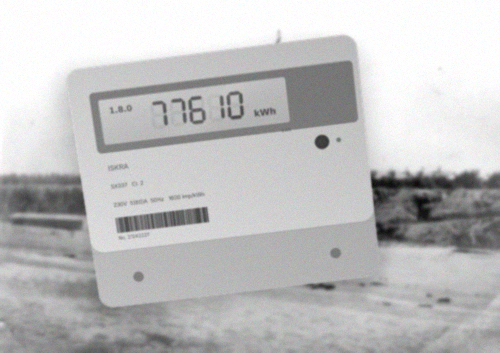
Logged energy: 77610; kWh
